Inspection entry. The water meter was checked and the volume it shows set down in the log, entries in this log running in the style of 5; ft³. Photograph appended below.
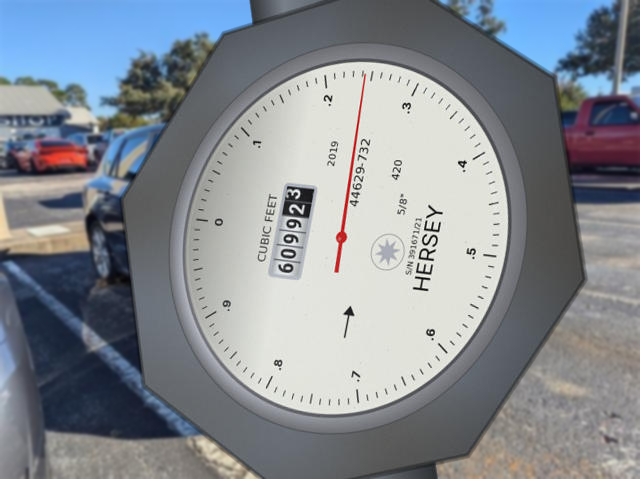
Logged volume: 609923.24; ft³
